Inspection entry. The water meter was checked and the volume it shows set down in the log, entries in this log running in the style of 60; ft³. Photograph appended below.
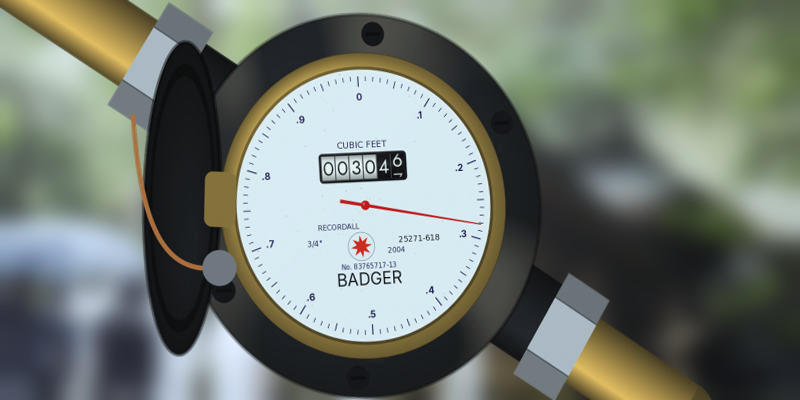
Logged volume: 3046.28; ft³
